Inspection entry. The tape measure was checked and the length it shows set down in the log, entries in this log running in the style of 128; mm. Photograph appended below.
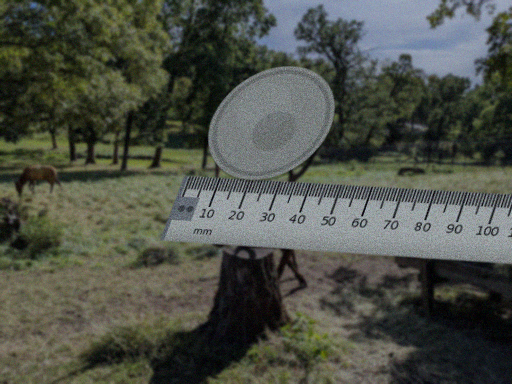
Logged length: 40; mm
